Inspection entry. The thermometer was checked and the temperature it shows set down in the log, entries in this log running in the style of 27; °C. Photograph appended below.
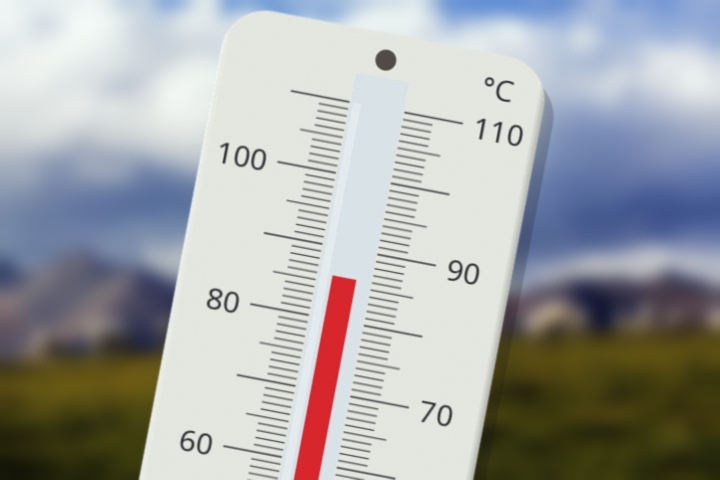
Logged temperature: 86; °C
